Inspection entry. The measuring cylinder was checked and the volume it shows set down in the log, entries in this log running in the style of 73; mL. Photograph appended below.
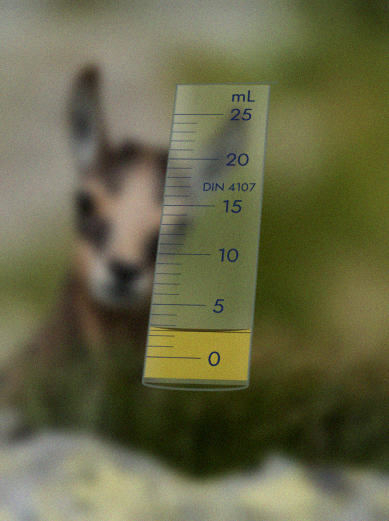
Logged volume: 2.5; mL
